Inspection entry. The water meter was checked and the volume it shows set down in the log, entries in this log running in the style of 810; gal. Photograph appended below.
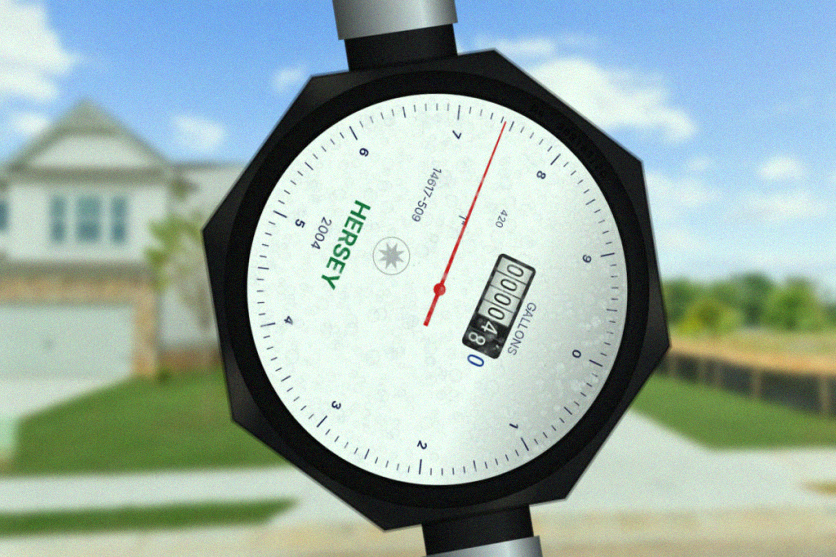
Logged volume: 477.4; gal
